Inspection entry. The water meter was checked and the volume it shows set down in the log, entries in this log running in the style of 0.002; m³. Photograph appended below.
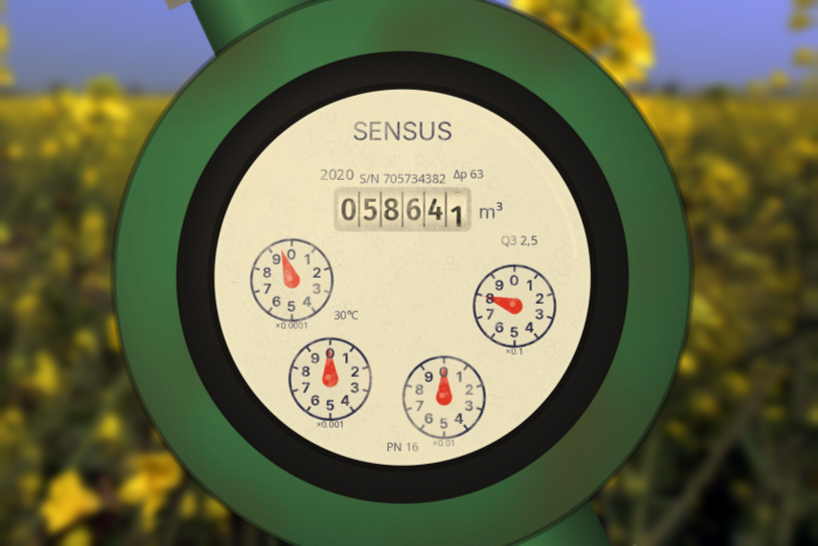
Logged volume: 58640.7999; m³
